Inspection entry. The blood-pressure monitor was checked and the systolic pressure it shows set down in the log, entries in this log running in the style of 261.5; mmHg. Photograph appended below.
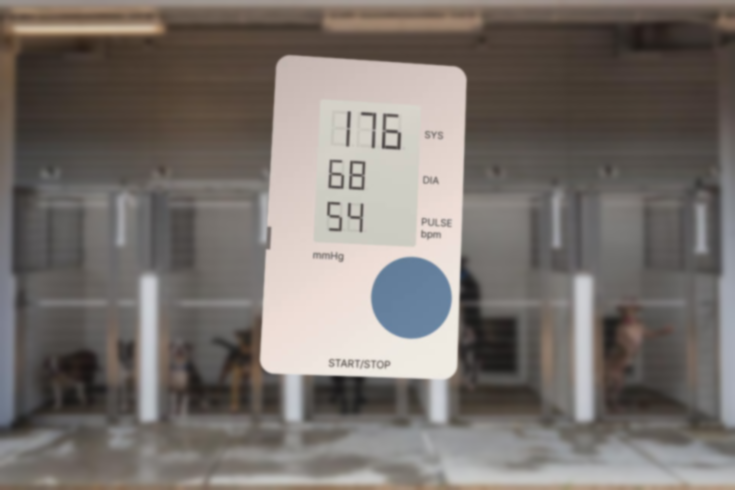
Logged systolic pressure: 176; mmHg
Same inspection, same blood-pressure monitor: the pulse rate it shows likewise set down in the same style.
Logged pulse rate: 54; bpm
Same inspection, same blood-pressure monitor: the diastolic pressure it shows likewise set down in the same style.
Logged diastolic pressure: 68; mmHg
